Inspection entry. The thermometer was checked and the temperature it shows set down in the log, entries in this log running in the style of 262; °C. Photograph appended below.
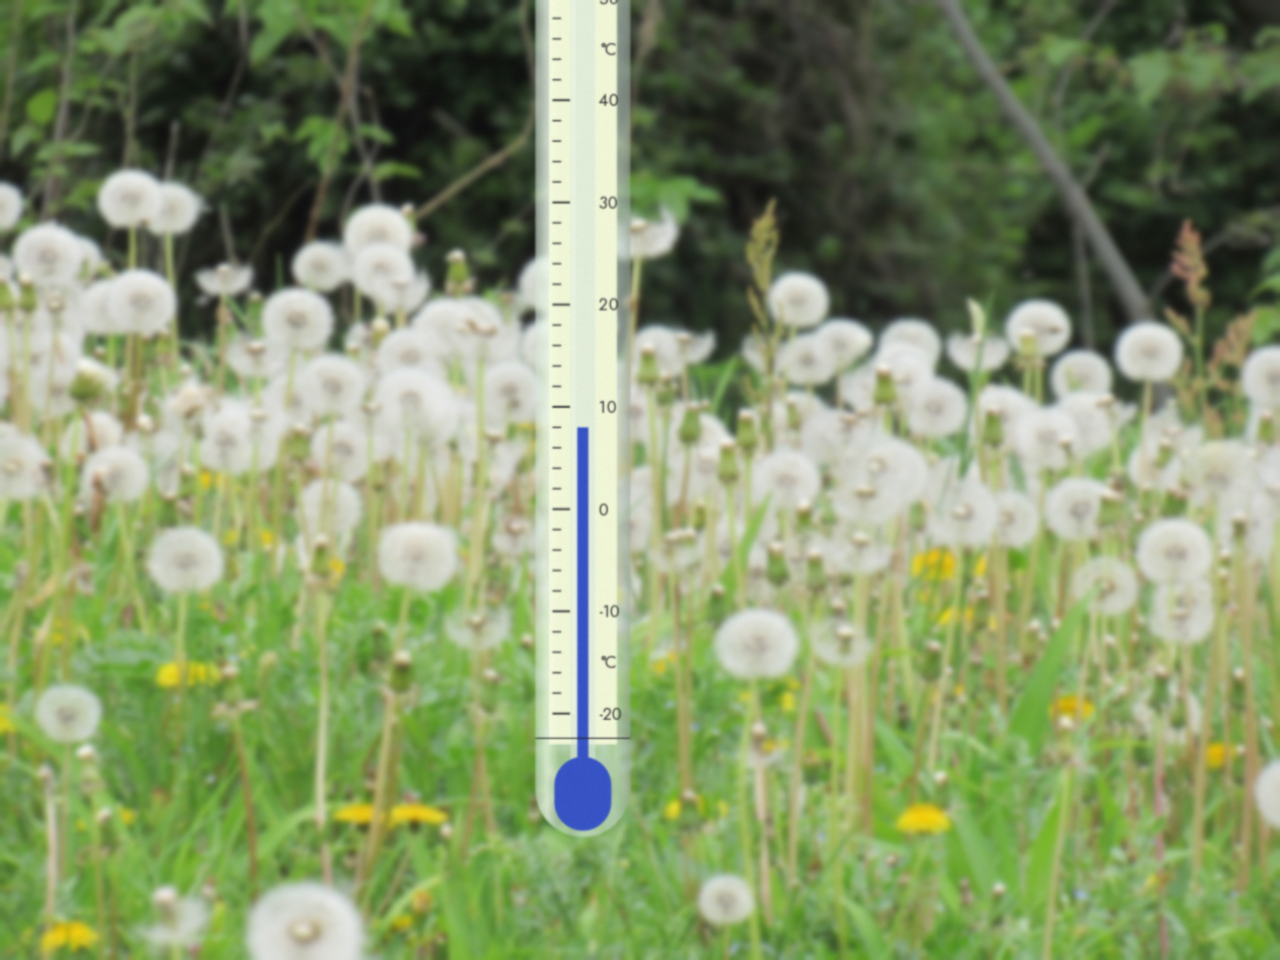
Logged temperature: 8; °C
